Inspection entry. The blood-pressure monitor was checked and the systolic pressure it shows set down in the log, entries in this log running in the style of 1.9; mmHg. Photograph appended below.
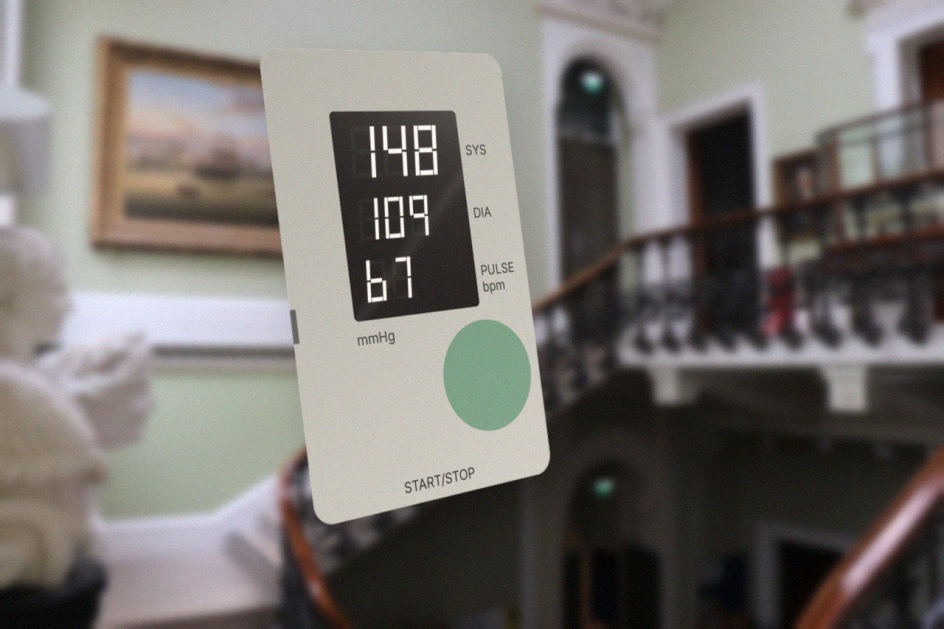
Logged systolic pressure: 148; mmHg
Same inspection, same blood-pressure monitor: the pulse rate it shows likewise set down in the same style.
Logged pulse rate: 67; bpm
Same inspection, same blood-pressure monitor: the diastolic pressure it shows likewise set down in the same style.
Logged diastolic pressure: 109; mmHg
